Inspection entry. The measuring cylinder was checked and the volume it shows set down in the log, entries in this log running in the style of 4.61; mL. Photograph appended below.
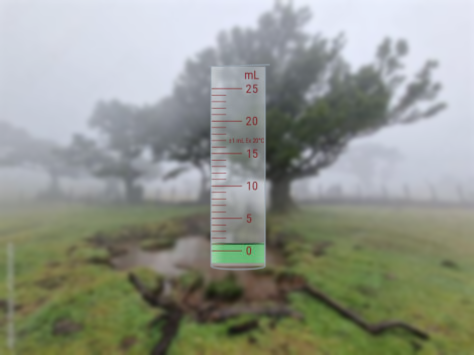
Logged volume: 1; mL
